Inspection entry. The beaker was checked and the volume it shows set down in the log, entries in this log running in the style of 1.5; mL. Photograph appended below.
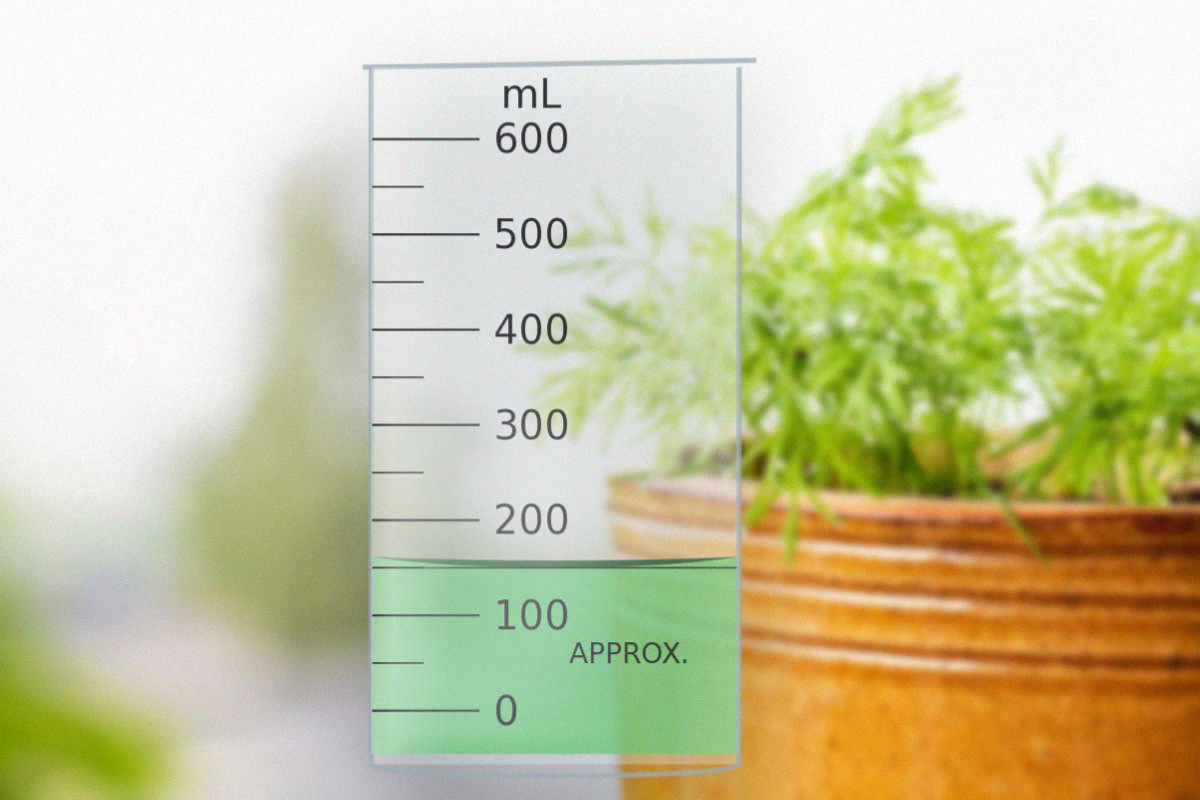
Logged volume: 150; mL
